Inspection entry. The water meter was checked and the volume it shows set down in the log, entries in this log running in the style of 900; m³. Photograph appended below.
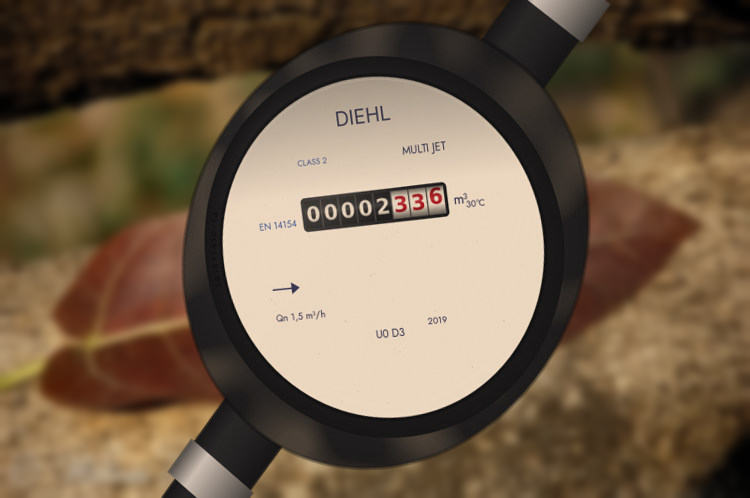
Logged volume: 2.336; m³
